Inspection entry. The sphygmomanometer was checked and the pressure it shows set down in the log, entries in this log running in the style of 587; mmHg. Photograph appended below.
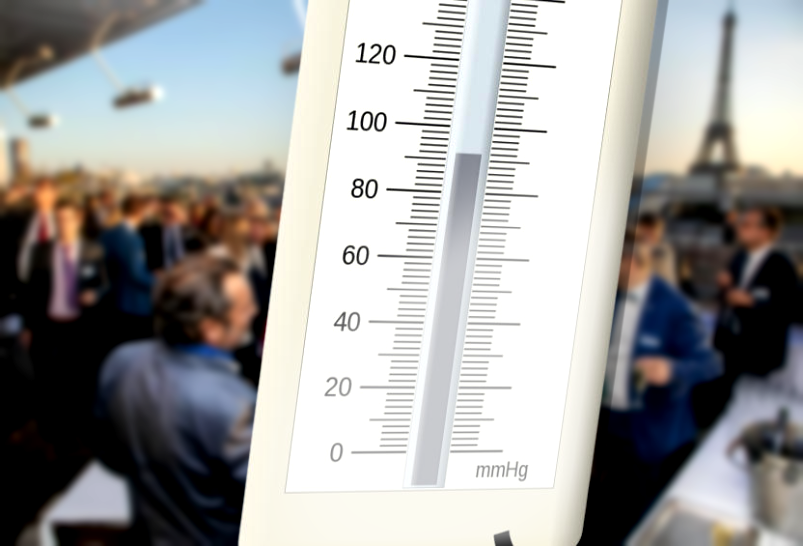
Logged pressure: 92; mmHg
